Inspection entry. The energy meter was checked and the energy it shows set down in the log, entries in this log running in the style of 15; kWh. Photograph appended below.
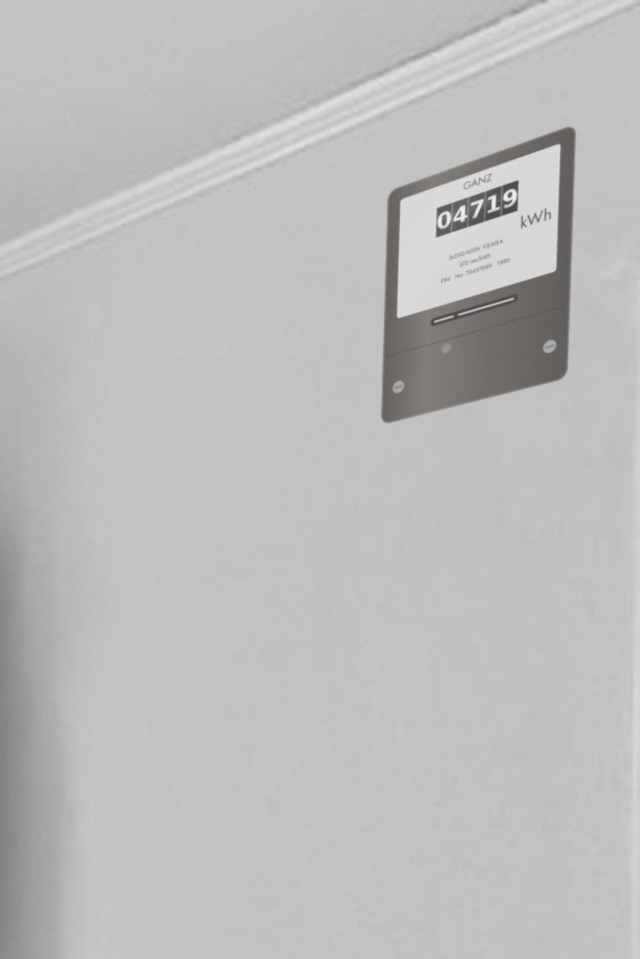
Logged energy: 4719; kWh
